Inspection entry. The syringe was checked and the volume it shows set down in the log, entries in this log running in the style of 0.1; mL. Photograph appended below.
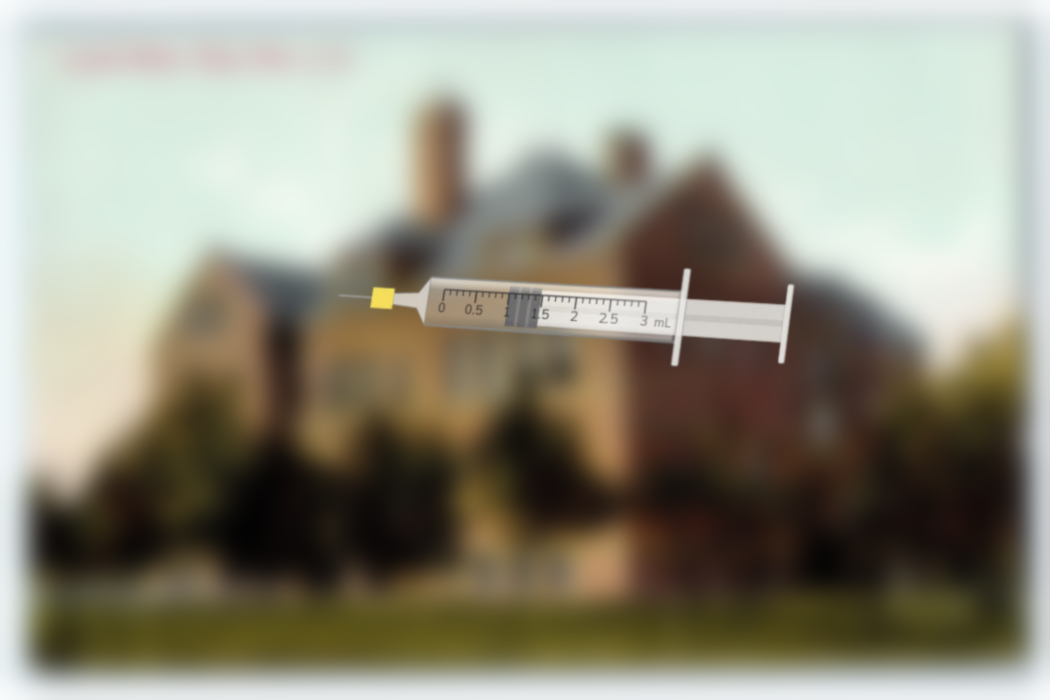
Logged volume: 1; mL
